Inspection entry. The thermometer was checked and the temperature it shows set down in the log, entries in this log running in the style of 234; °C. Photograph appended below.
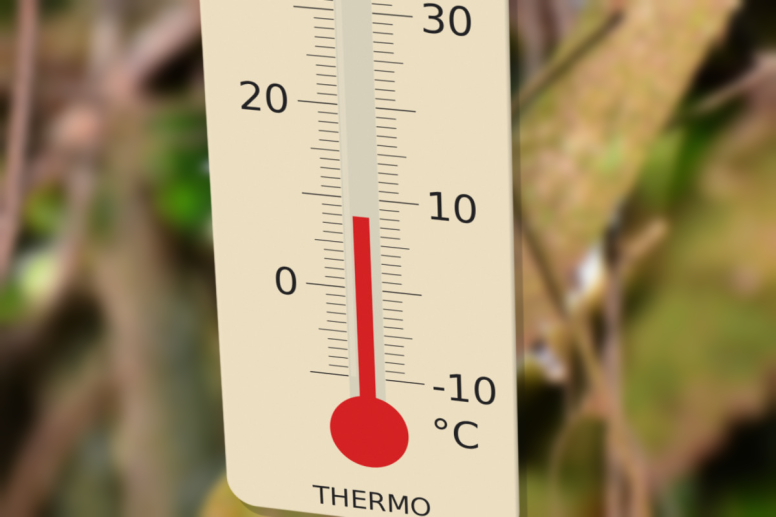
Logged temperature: 8; °C
